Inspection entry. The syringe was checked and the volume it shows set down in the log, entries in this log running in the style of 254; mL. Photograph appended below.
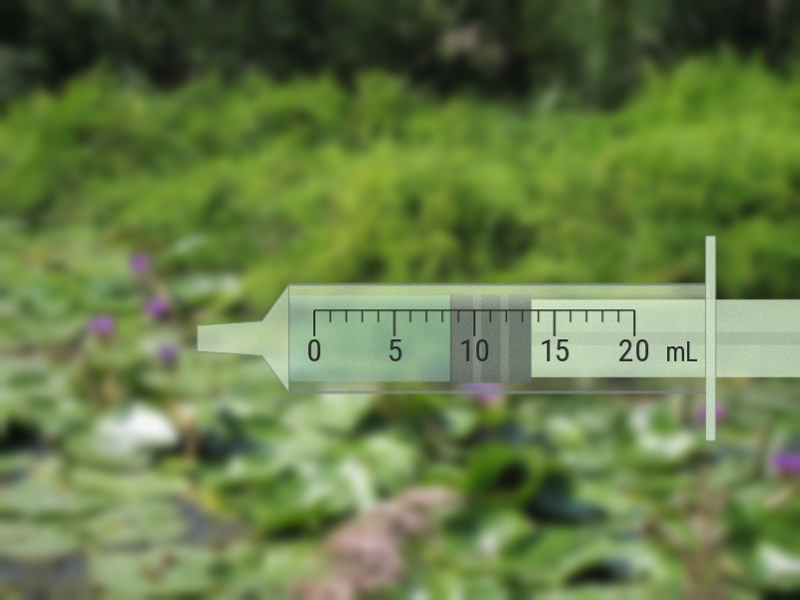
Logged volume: 8.5; mL
